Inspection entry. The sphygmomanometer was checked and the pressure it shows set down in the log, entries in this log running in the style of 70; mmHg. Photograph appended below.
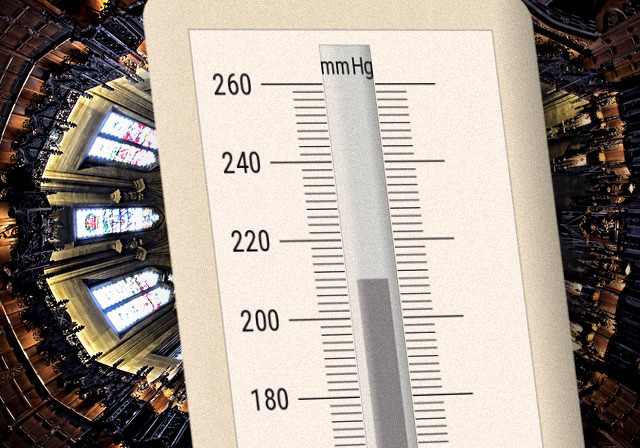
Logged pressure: 210; mmHg
